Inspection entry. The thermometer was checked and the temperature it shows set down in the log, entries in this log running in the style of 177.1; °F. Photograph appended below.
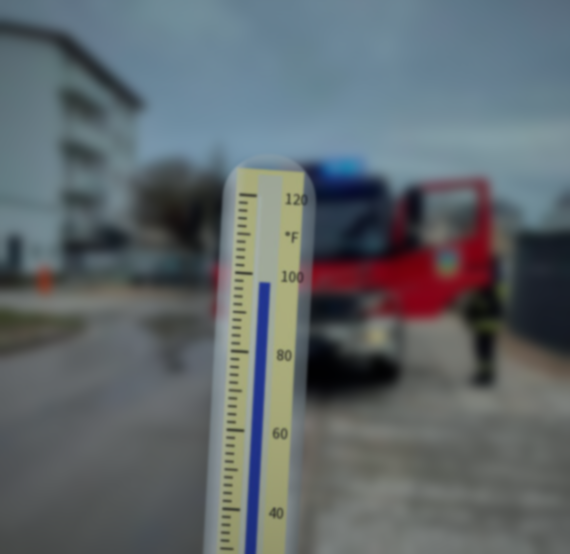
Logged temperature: 98; °F
